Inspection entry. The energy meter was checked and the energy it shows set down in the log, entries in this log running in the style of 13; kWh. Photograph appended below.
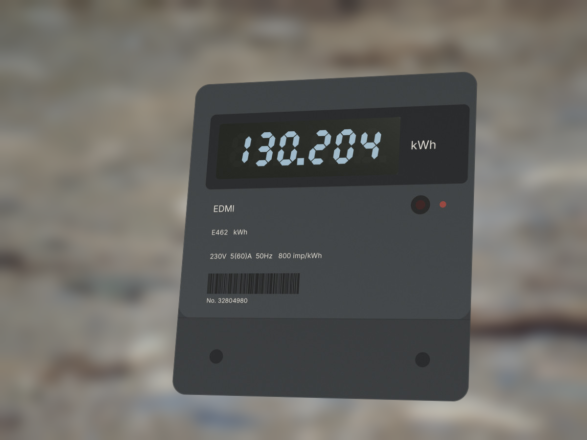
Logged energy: 130.204; kWh
